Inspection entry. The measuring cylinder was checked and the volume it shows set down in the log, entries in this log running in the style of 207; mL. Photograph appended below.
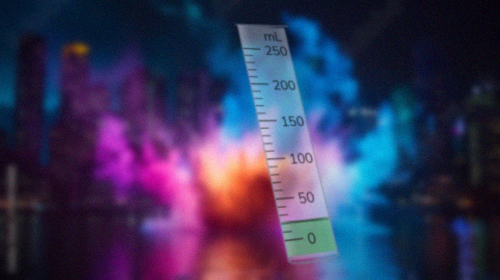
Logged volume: 20; mL
